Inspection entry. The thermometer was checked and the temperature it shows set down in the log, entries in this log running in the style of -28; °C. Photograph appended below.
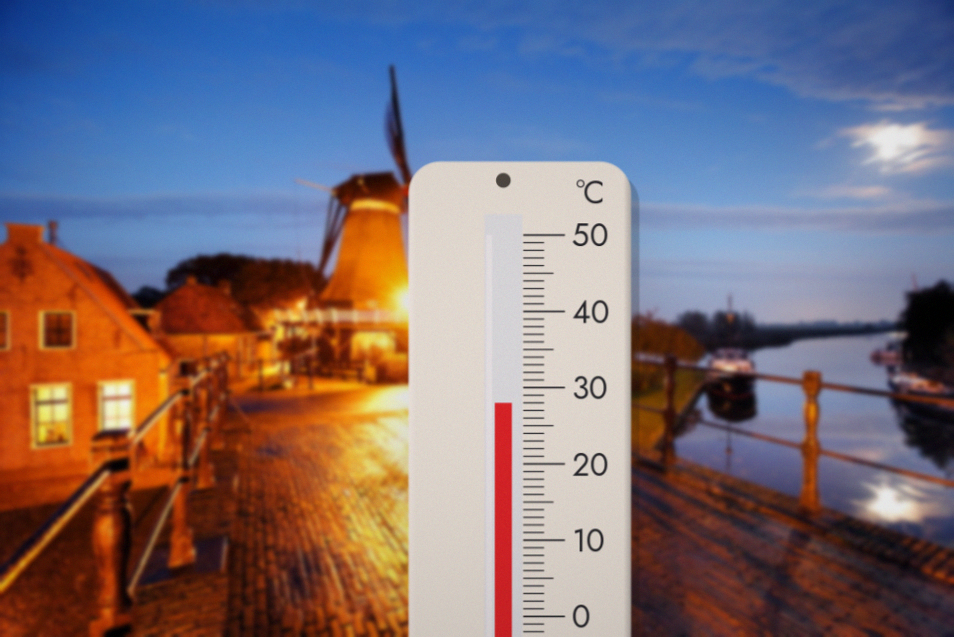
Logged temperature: 28; °C
